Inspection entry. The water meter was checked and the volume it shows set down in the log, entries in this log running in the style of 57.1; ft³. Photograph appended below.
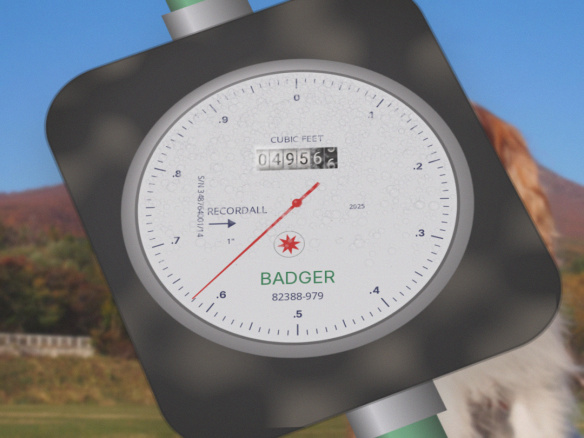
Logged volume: 49565.62; ft³
